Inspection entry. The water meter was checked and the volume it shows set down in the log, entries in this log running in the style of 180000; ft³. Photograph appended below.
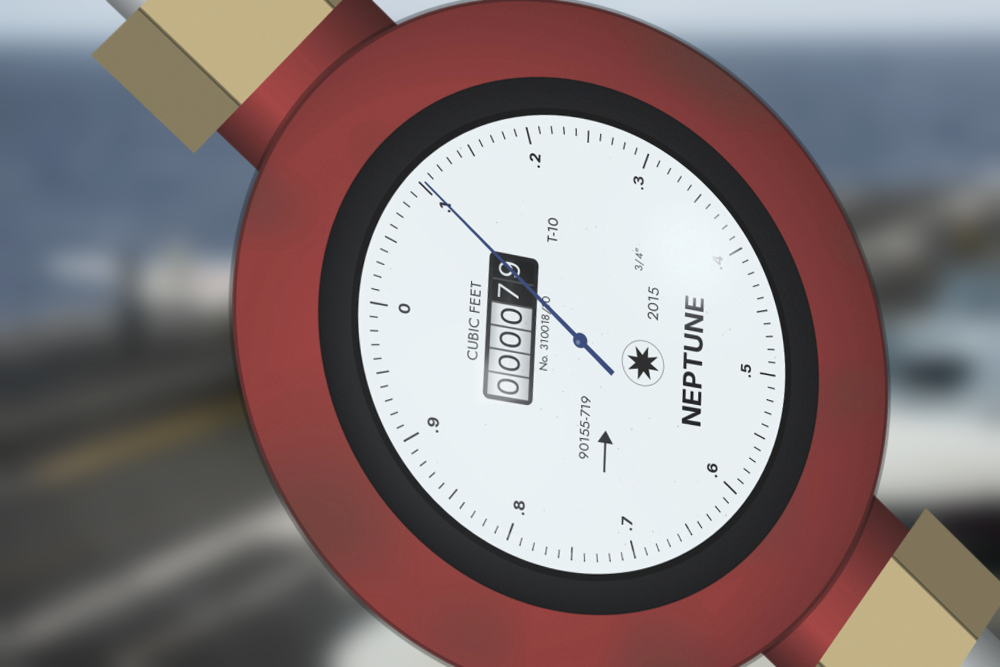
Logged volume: 79.10; ft³
